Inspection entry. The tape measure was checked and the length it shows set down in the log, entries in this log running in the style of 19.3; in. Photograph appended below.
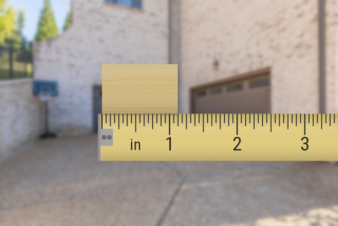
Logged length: 1.125; in
